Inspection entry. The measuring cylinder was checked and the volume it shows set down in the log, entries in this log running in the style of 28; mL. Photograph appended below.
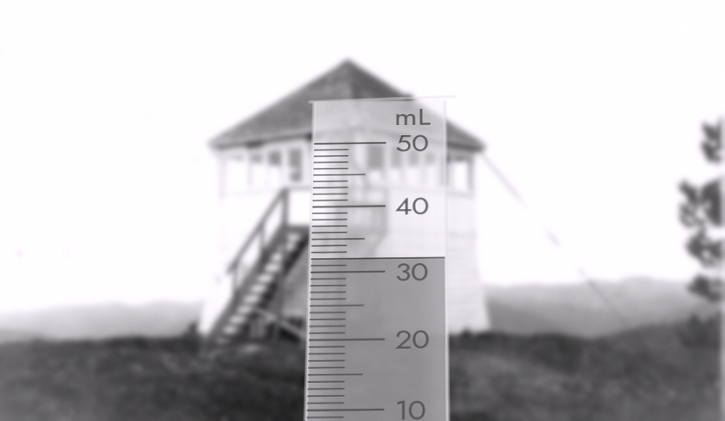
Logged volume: 32; mL
